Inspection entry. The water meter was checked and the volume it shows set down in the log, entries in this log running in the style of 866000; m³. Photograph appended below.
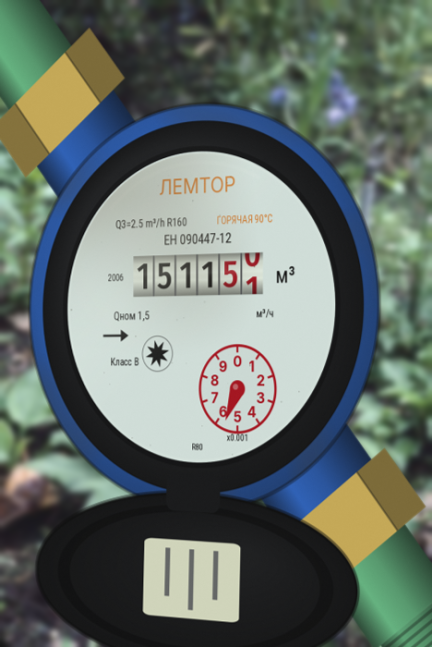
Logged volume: 1511.505; m³
